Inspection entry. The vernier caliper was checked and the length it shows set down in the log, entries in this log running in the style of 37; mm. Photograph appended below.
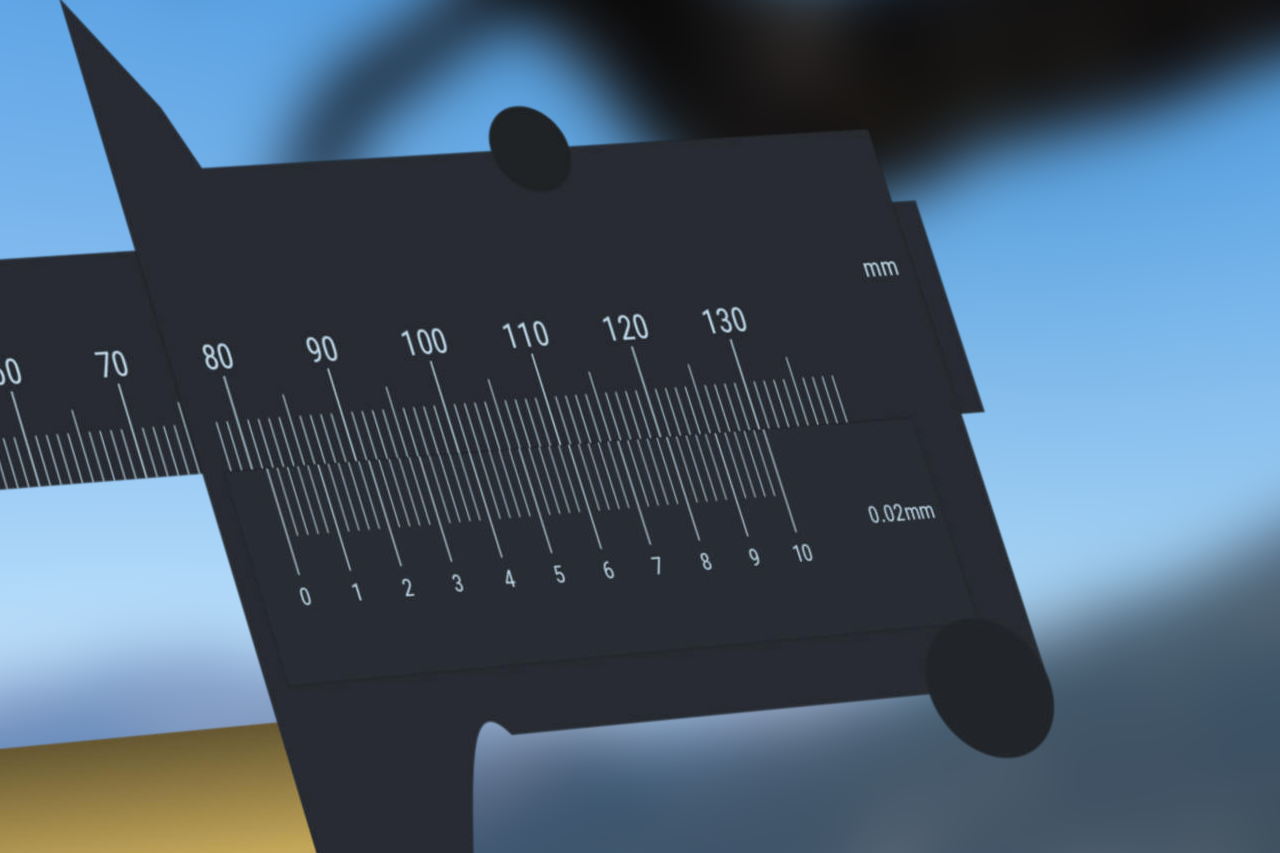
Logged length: 81.4; mm
